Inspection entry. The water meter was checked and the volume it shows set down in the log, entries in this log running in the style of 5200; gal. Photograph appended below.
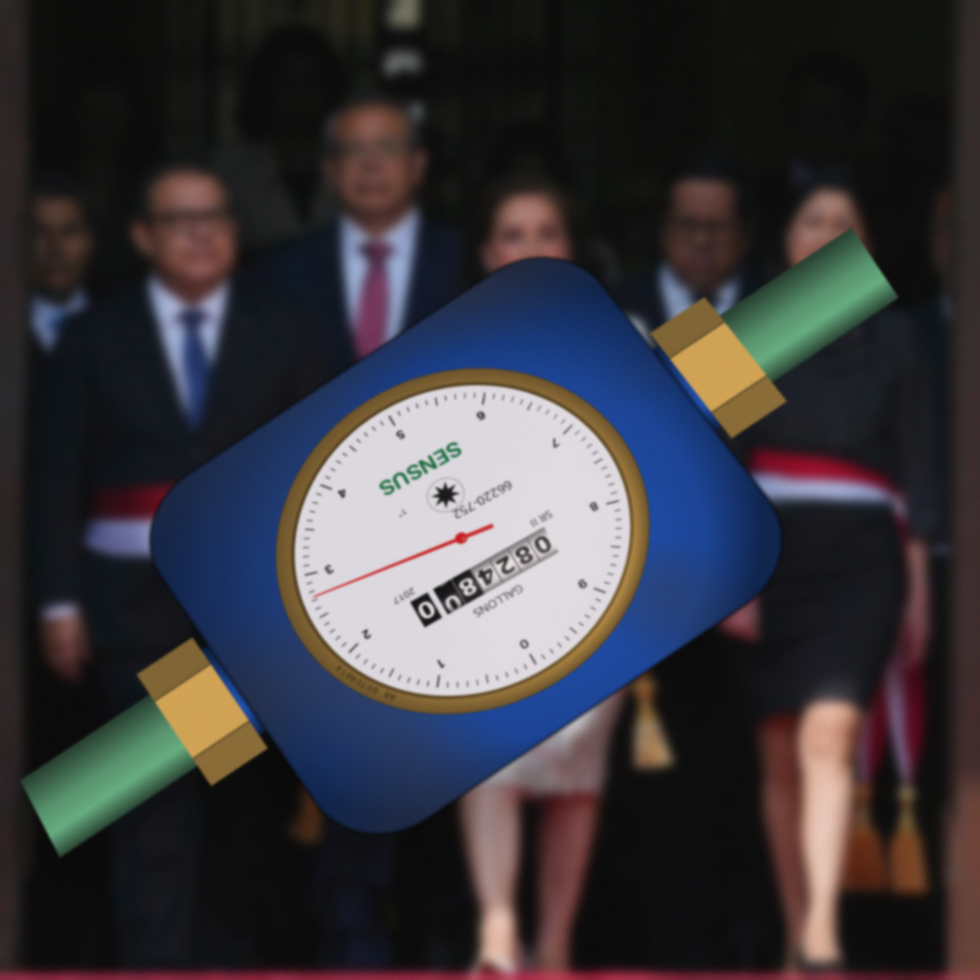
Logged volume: 824802.7; gal
